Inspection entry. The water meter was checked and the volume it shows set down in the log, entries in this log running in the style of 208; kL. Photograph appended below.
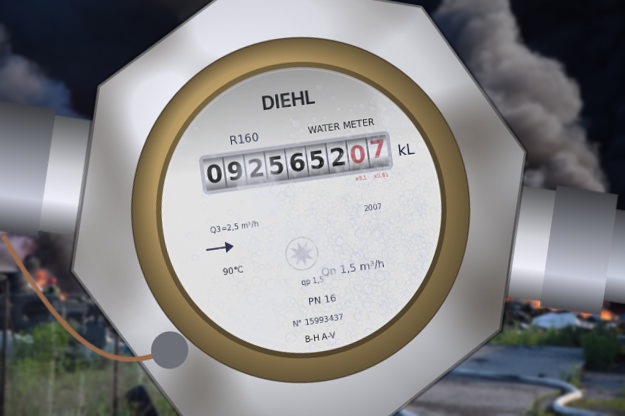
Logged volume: 925652.07; kL
